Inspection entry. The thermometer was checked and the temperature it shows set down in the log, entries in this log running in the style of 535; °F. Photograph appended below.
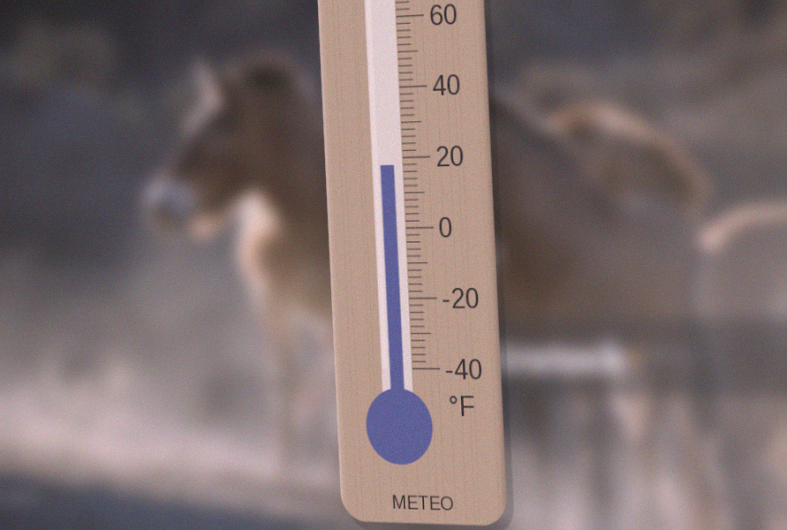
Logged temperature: 18; °F
